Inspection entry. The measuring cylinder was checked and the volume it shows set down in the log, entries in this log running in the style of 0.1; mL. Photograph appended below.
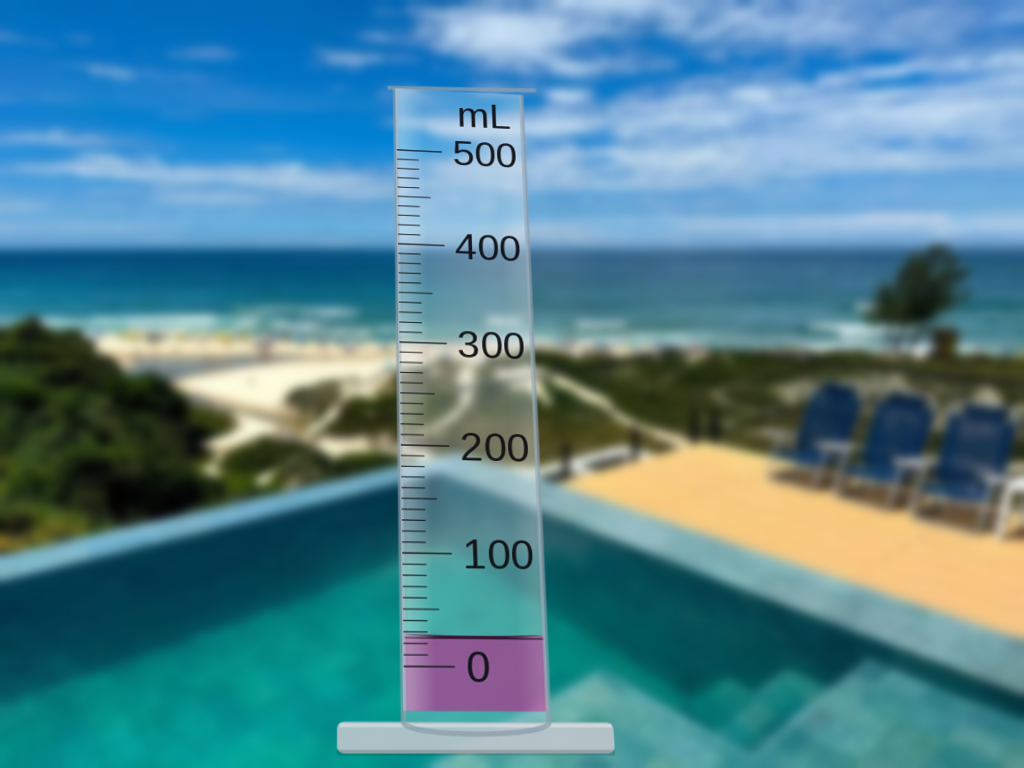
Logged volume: 25; mL
